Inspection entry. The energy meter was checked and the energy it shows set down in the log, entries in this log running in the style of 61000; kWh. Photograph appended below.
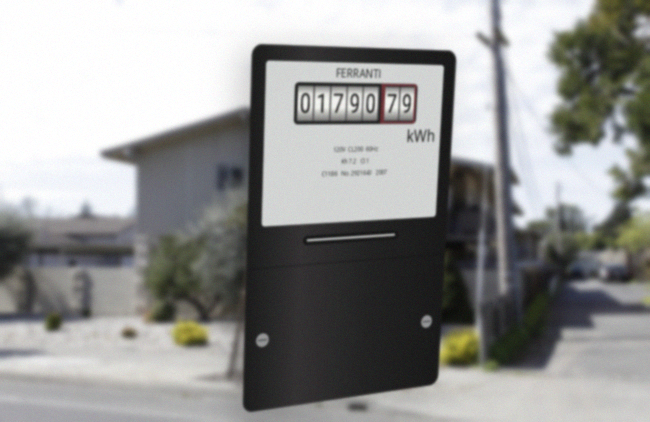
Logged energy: 1790.79; kWh
